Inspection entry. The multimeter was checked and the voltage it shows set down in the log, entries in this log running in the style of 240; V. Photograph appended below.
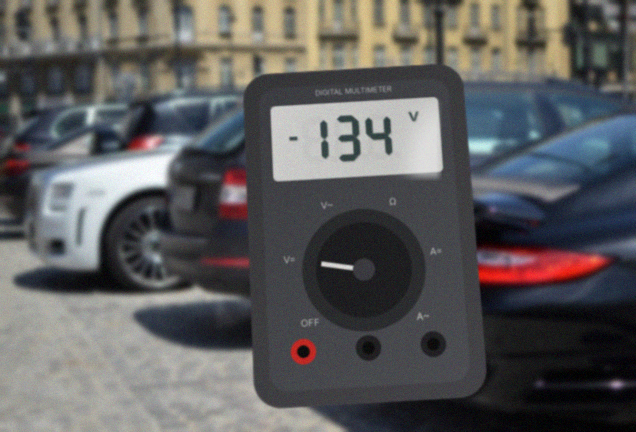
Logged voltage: -134; V
